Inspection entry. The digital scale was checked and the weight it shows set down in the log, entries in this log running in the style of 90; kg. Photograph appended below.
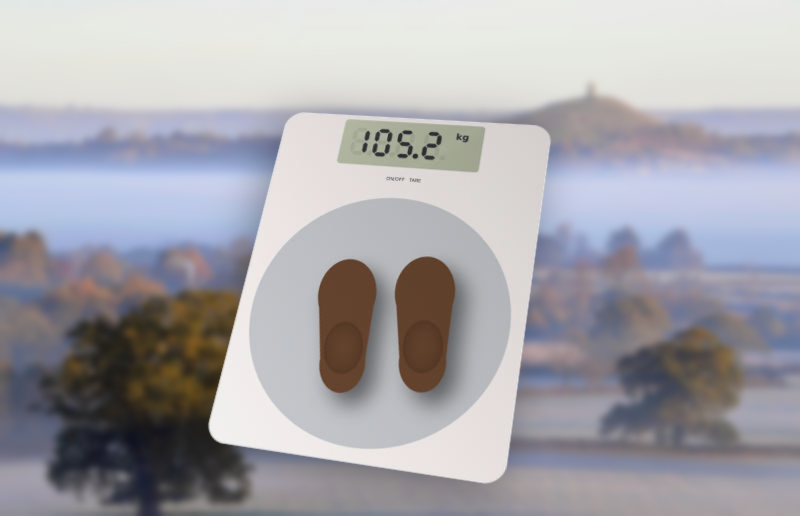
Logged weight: 105.2; kg
